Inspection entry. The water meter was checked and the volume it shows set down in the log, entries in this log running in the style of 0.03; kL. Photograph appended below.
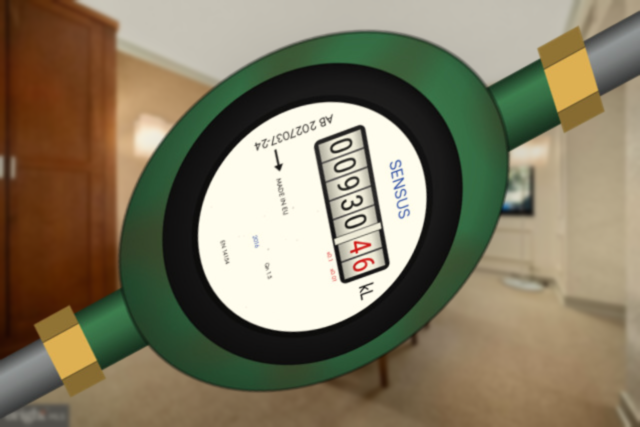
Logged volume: 930.46; kL
